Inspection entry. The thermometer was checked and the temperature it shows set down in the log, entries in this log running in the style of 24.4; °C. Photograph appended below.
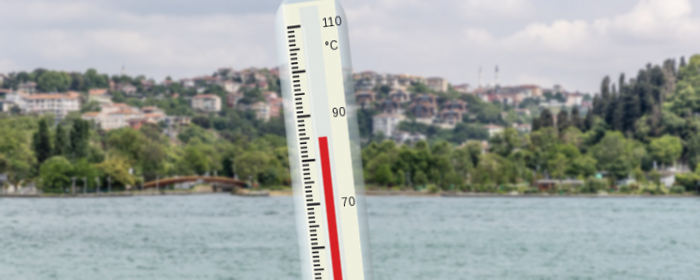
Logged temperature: 85; °C
